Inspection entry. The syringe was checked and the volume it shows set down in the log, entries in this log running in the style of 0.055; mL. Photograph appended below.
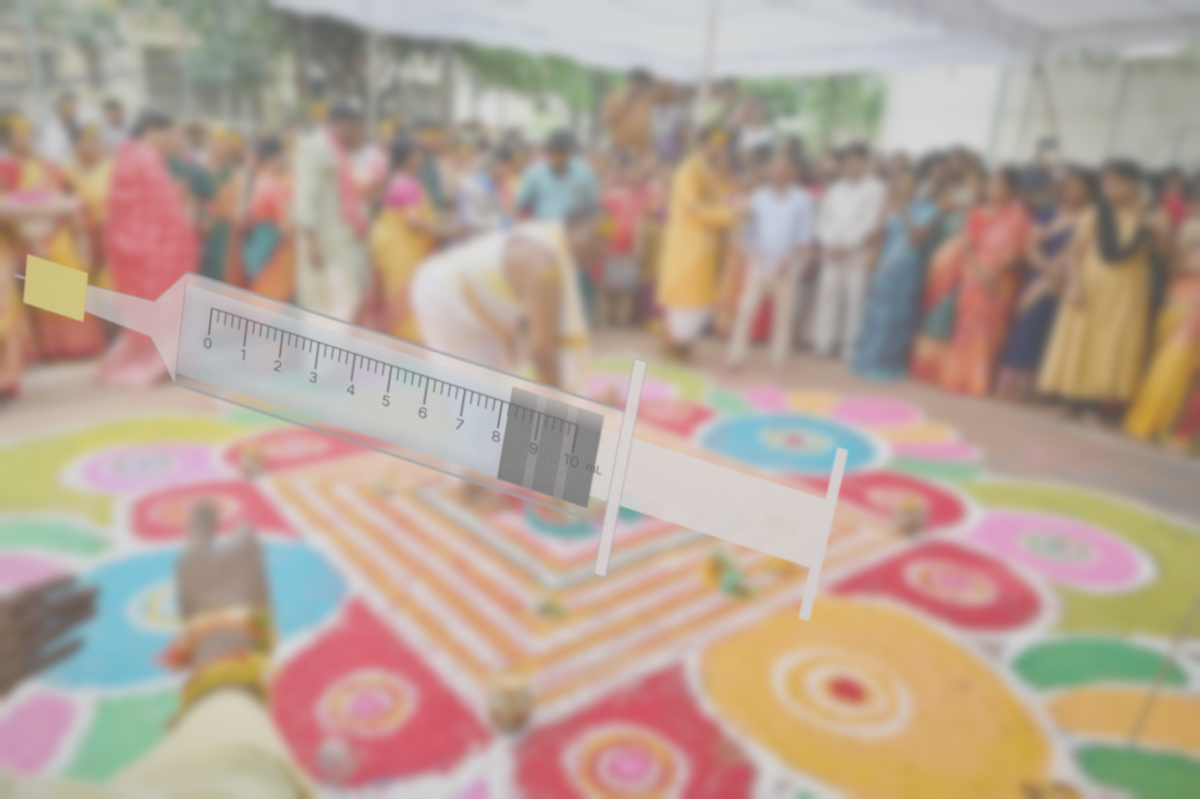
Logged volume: 8.2; mL
